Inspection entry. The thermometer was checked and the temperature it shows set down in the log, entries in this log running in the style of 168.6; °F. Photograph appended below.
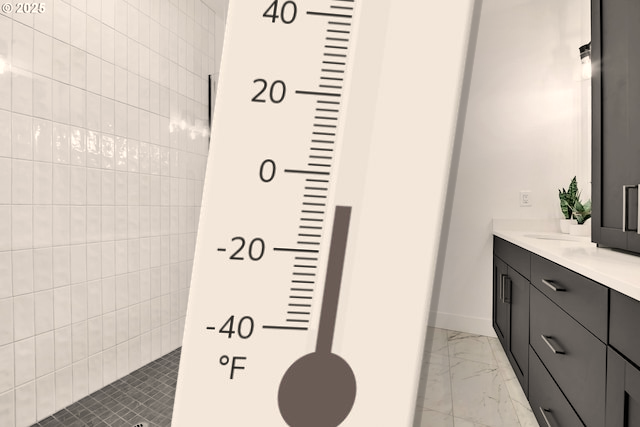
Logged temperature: -8; °F
